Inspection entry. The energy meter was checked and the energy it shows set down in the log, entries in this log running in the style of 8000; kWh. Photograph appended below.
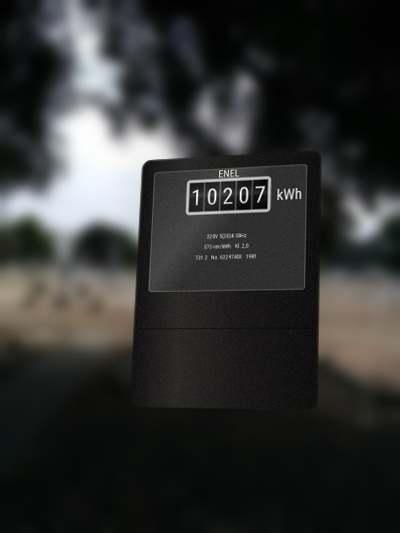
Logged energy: 10207; kWh
